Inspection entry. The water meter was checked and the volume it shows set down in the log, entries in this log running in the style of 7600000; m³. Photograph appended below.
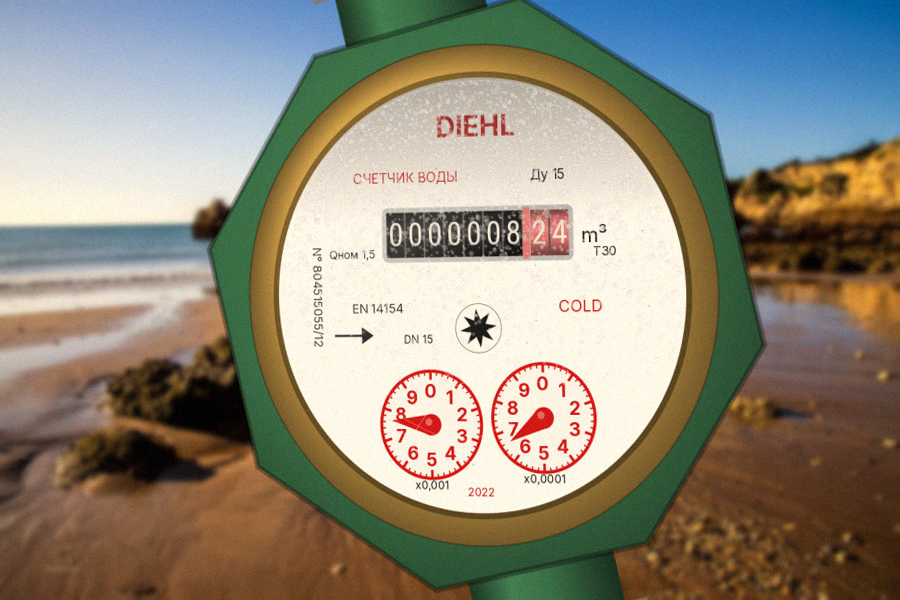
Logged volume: 8.2476; m³
